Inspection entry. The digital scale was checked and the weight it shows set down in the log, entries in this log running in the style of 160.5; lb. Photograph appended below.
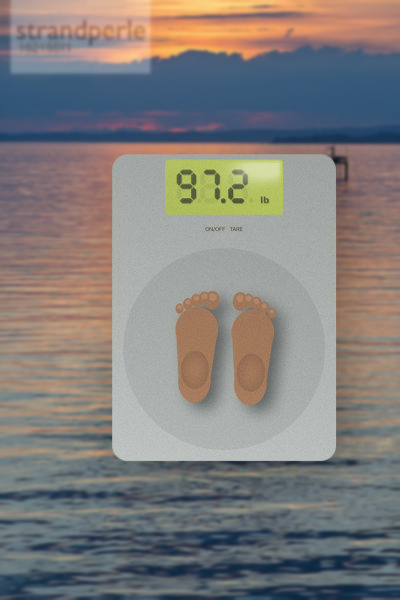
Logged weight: 97.2; lb
